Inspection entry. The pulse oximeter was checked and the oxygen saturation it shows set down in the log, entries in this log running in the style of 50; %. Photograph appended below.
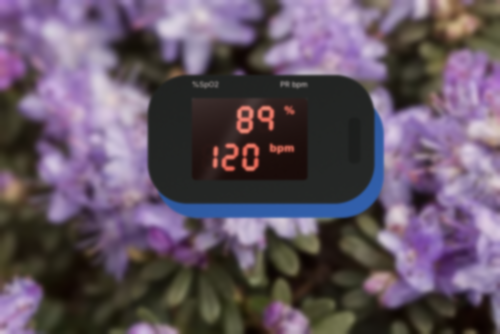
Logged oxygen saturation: 89; %
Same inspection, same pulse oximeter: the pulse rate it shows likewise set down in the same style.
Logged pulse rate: 120; bpm
